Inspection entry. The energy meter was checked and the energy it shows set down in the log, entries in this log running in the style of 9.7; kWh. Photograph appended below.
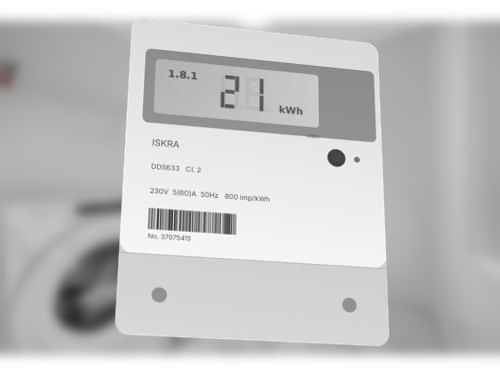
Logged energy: 21; kWh
